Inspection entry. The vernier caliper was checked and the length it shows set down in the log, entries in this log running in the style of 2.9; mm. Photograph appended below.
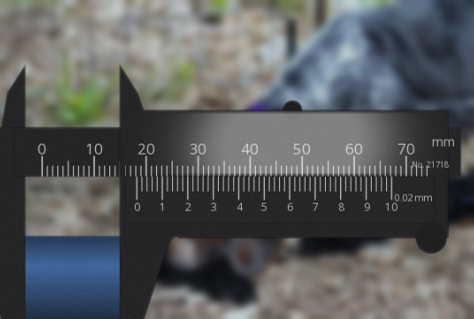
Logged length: 18.2; mm
